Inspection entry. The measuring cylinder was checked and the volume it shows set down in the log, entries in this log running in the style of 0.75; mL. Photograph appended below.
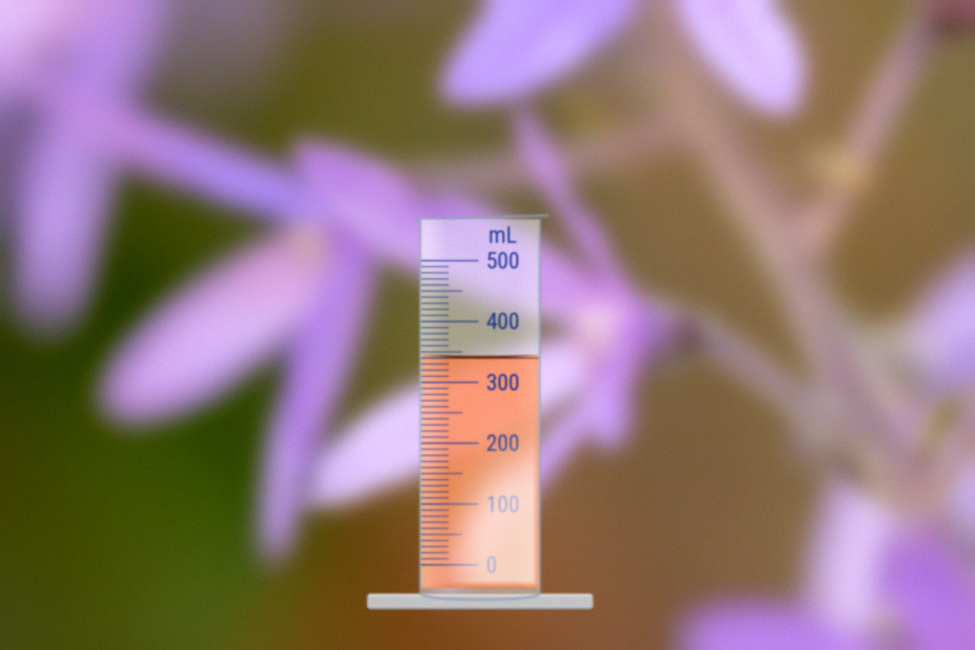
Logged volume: 340; mL
